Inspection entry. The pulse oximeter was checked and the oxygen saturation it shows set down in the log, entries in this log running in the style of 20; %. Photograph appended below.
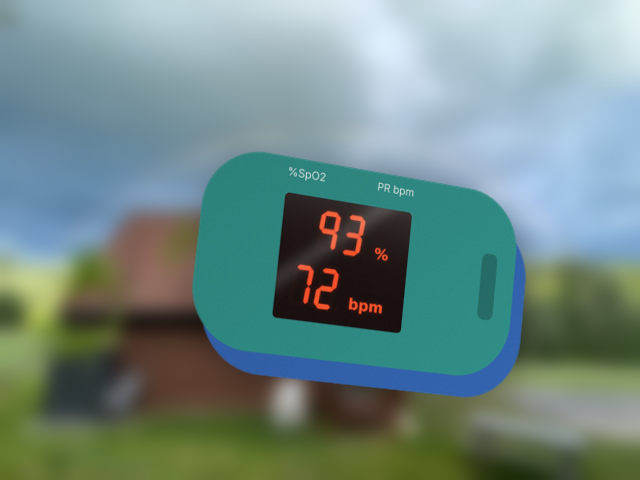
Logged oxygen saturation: 93; %
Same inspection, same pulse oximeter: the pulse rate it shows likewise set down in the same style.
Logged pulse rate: 72; bpm
